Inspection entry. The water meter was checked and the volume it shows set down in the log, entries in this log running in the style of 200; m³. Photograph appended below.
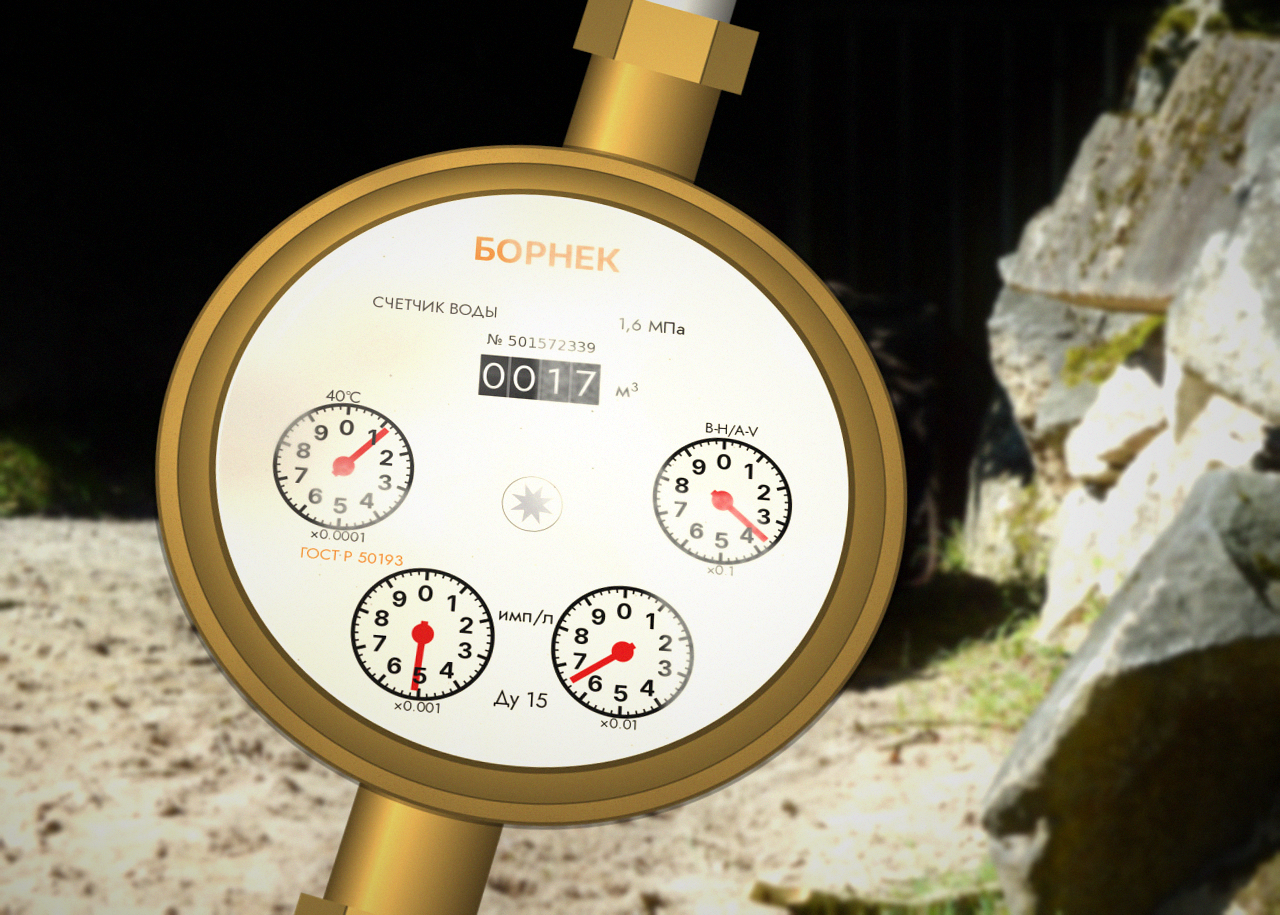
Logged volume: 17.3651; m³
